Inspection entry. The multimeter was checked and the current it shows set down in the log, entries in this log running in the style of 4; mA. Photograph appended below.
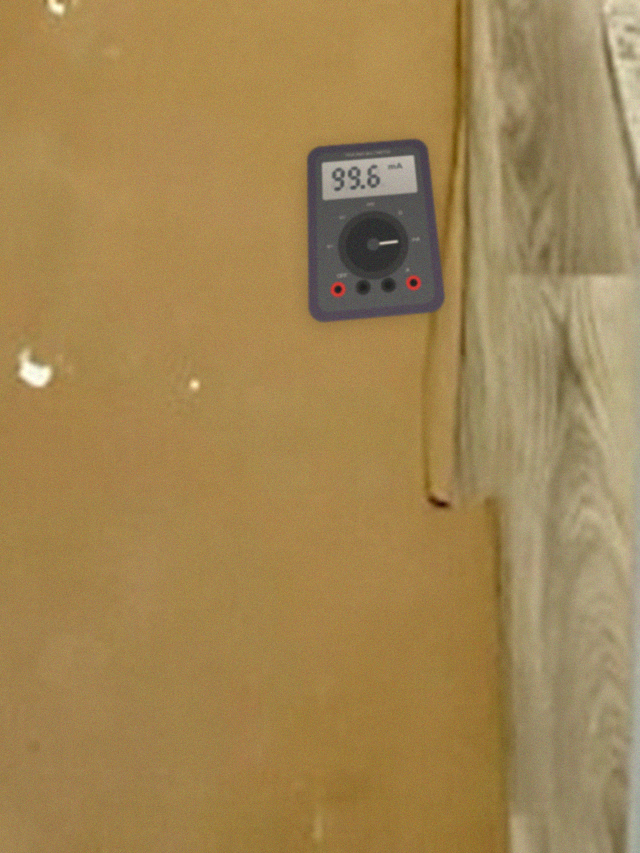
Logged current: 99.6; mA
